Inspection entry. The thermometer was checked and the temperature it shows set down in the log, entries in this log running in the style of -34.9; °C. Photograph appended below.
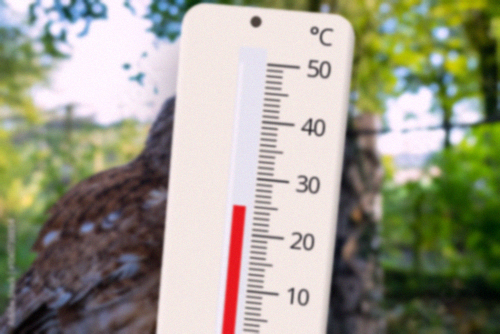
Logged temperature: 25; °C
